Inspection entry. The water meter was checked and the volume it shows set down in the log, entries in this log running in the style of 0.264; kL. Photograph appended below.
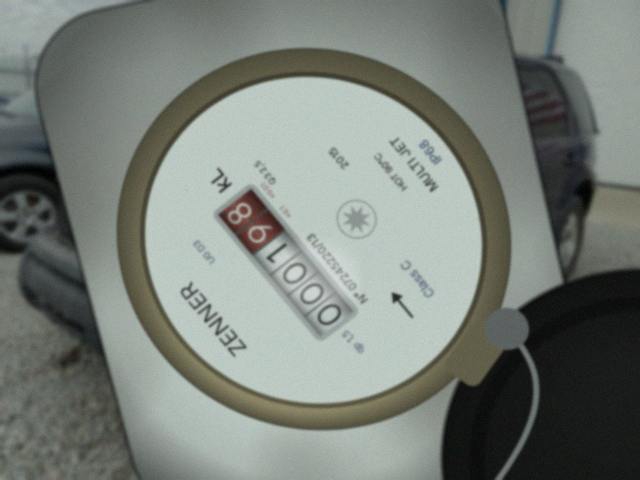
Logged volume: 1.98; kL
